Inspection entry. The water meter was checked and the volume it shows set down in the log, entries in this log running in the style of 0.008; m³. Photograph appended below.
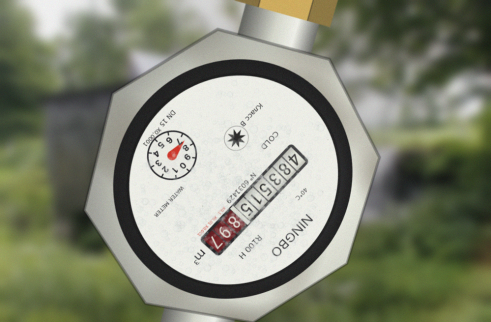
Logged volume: 483515.8977; m³
